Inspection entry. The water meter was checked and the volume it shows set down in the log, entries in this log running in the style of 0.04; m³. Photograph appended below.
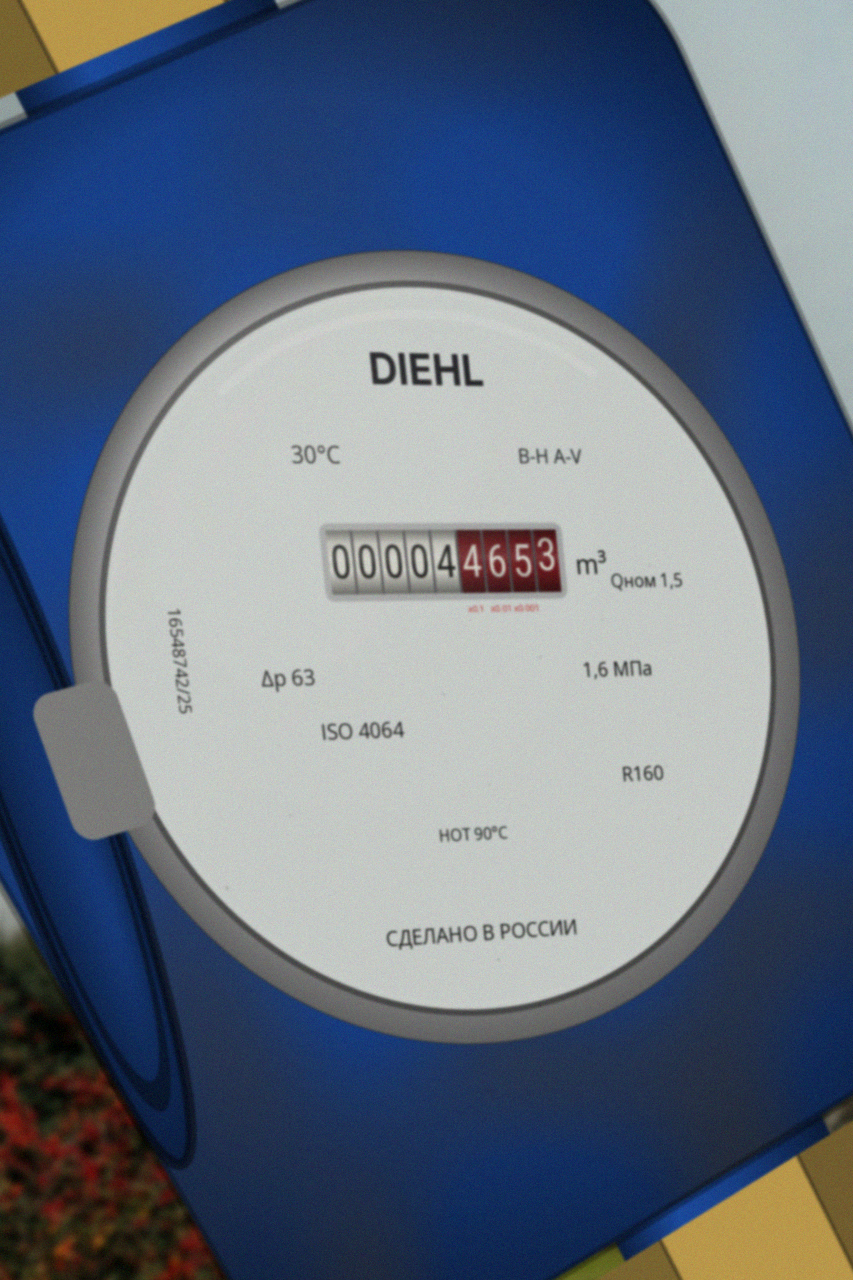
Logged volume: 4.4653; m³
